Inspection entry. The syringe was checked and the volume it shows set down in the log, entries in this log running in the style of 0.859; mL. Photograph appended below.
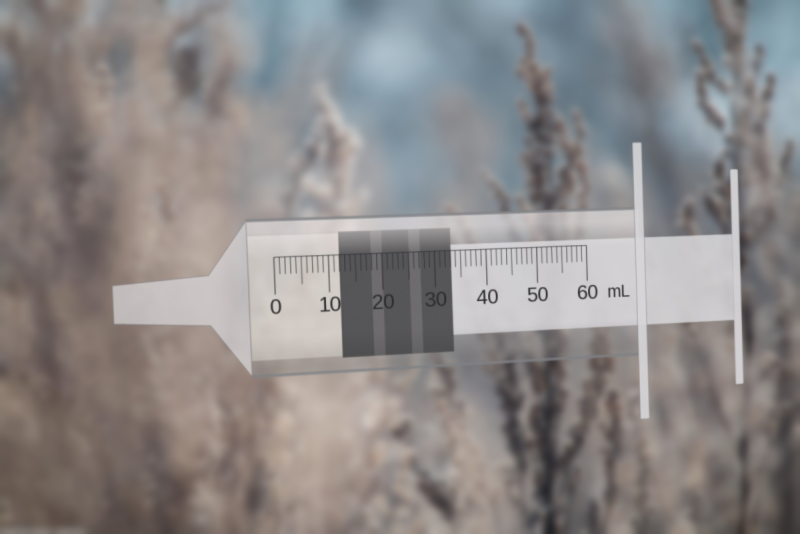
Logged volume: 12; mL
